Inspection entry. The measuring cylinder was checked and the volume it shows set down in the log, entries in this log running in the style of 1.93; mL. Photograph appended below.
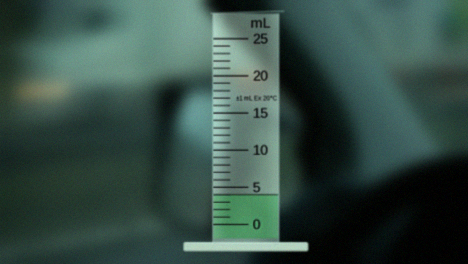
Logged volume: 4; mL
